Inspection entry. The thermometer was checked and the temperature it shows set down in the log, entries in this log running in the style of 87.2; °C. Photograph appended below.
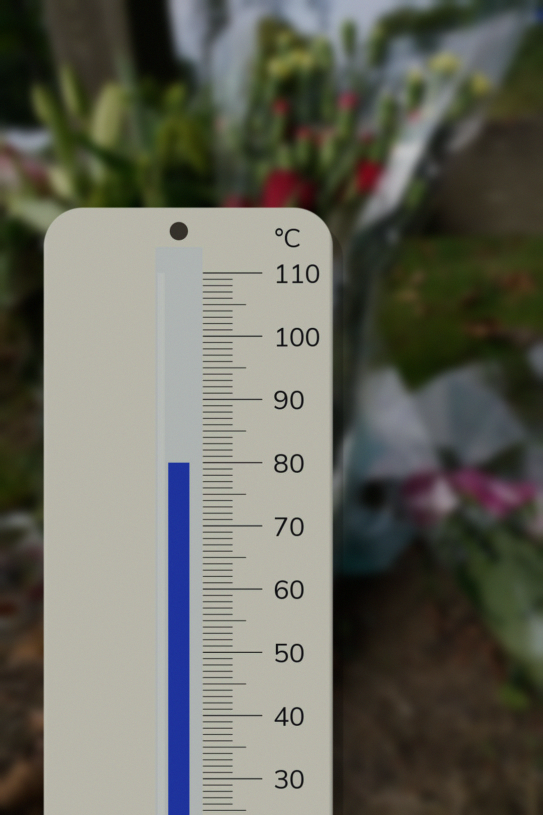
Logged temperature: 80; °C
